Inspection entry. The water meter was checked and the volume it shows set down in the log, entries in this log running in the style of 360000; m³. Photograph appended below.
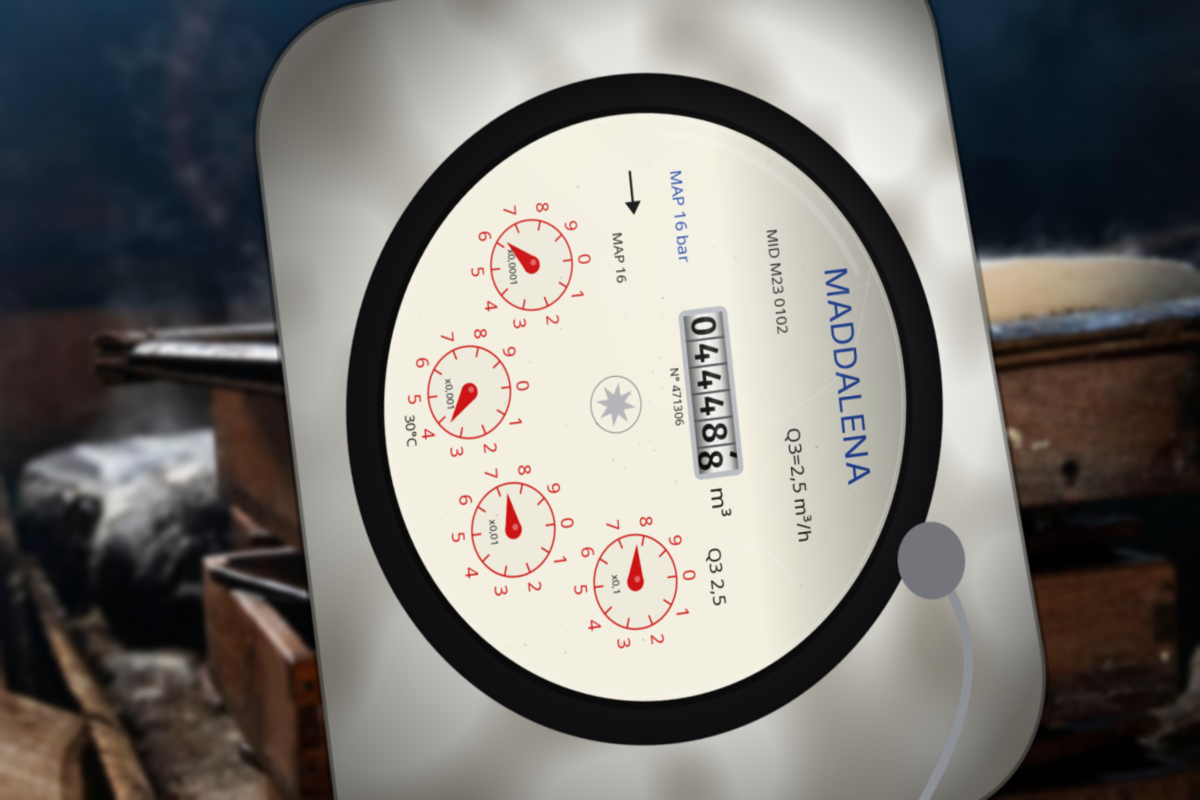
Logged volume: 44487.7736; m³
